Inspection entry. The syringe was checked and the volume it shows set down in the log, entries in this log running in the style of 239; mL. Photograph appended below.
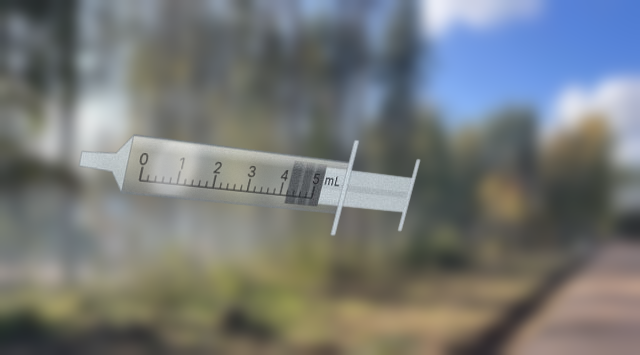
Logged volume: 4.2; mL
